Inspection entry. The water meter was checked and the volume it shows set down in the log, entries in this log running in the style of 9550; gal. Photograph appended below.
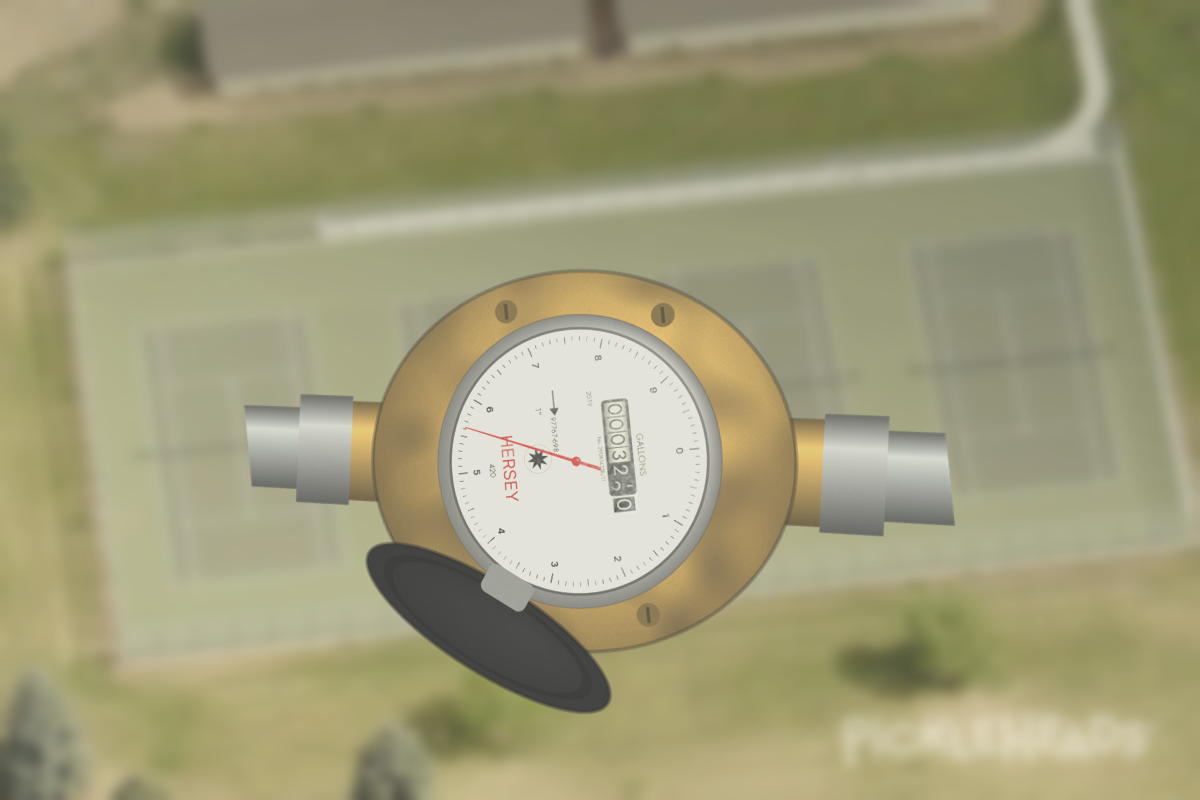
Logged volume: 3215.6; gal
